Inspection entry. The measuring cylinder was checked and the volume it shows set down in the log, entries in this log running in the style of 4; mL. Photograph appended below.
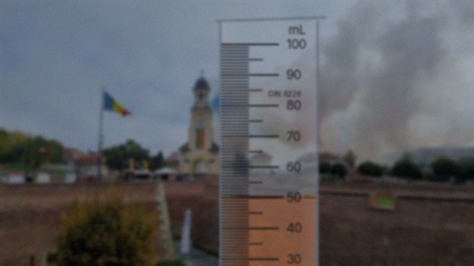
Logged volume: 50; mL
